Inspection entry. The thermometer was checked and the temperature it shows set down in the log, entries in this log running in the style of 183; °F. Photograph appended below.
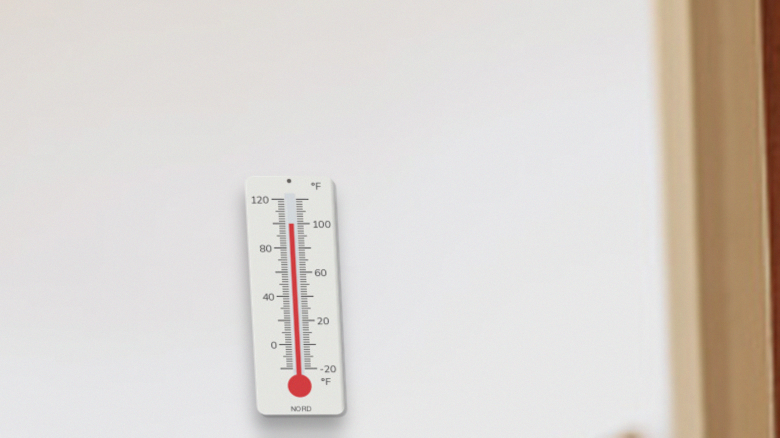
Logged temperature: 100; °F
